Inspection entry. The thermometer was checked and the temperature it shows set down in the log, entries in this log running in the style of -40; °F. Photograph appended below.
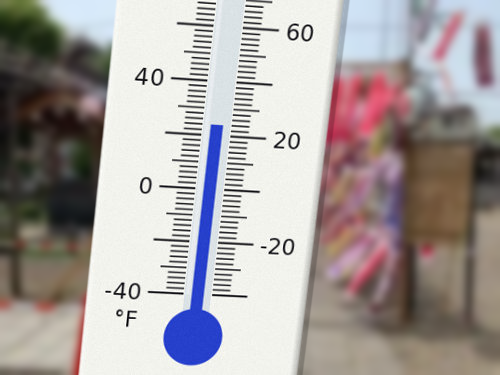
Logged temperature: 24; °F
